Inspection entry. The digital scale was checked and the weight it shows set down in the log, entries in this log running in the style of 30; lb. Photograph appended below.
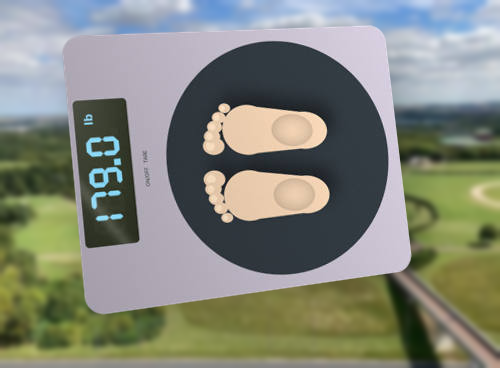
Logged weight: 179.0; lb
